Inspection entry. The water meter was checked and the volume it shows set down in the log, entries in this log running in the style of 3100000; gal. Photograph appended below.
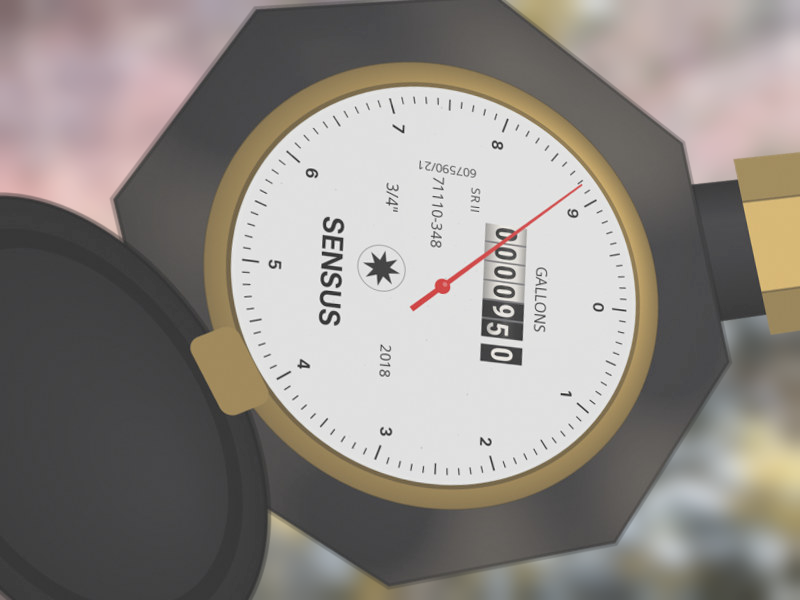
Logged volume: 948.8; gal
